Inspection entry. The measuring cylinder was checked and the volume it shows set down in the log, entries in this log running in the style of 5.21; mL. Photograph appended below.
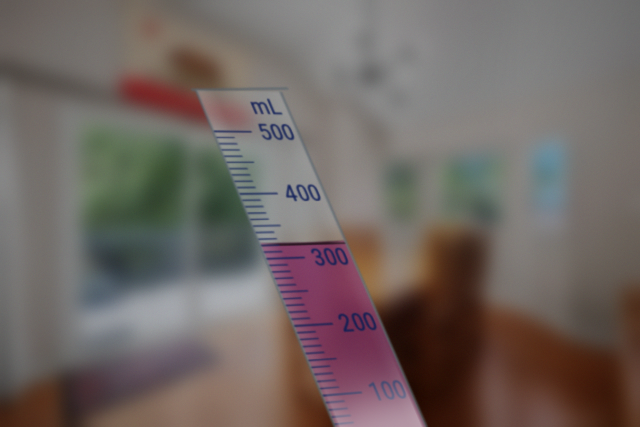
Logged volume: 320; mL
